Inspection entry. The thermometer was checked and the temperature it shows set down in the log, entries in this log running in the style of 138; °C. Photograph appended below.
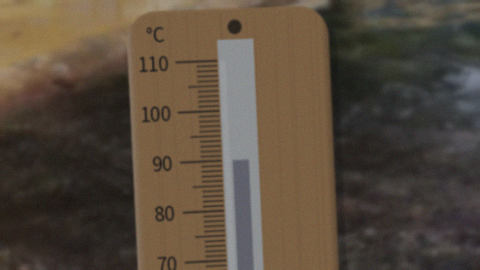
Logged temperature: 90; °C
